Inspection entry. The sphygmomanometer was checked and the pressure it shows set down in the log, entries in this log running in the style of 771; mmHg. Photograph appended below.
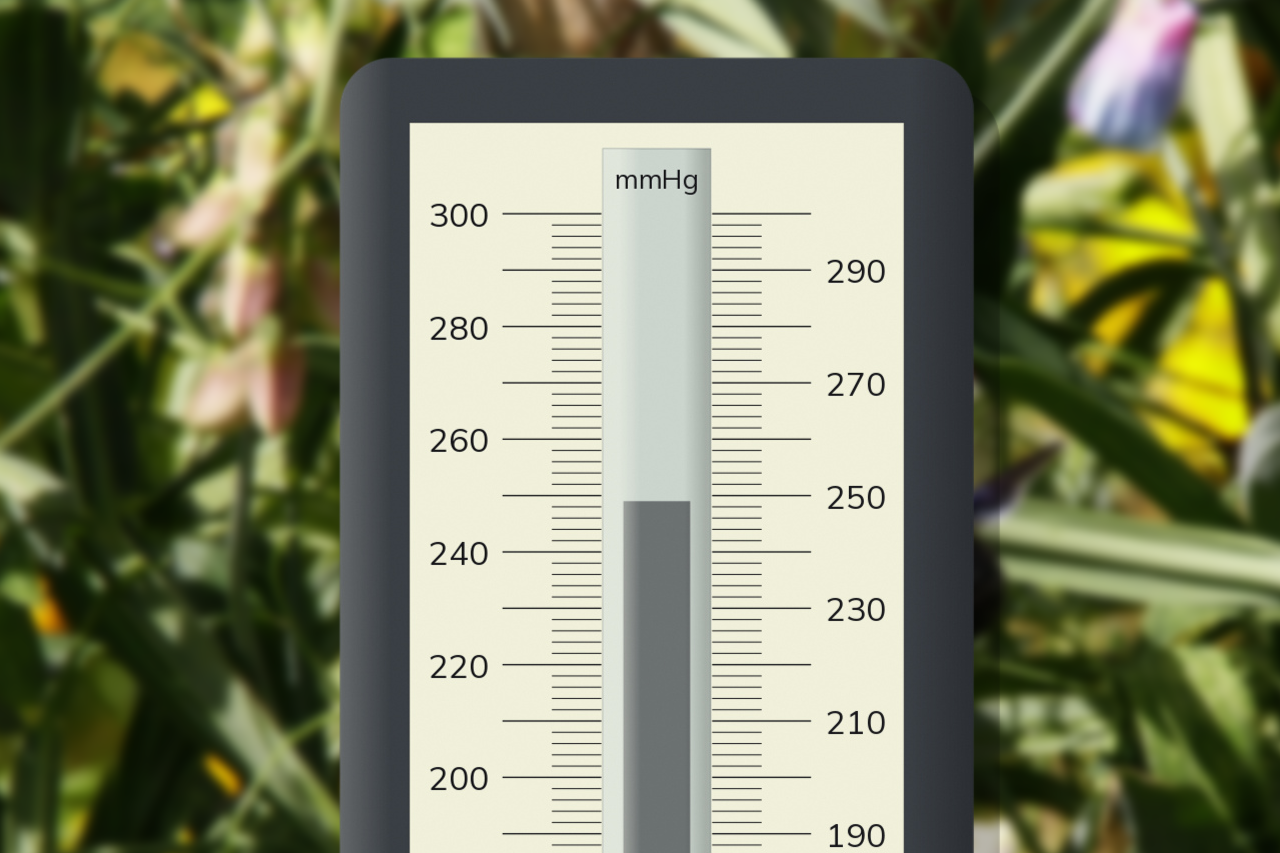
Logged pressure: 249; mmHg
